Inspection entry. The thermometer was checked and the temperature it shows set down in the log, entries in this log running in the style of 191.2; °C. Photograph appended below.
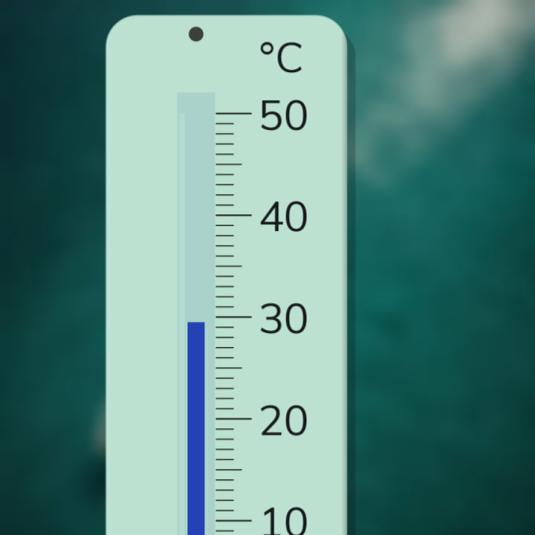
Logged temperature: 29.5; °C
